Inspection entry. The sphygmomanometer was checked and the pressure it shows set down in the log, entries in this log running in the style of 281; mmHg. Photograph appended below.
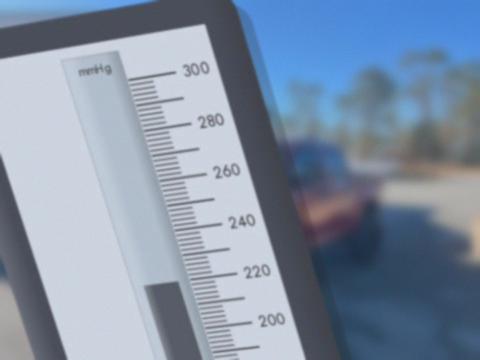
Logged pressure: 220; mmHg
